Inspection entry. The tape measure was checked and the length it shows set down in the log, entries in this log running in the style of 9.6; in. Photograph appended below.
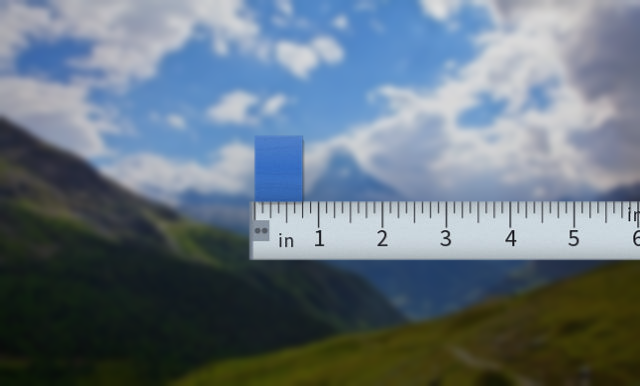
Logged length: 0.75; in
